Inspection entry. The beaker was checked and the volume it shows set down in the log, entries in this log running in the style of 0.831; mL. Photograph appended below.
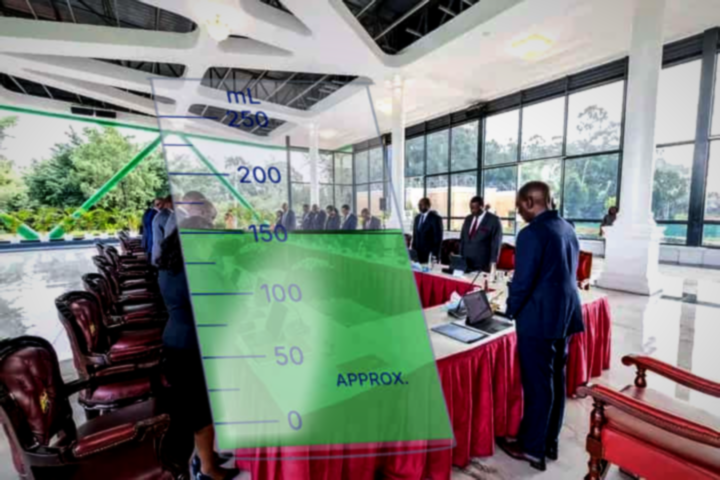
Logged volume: 150; mL
